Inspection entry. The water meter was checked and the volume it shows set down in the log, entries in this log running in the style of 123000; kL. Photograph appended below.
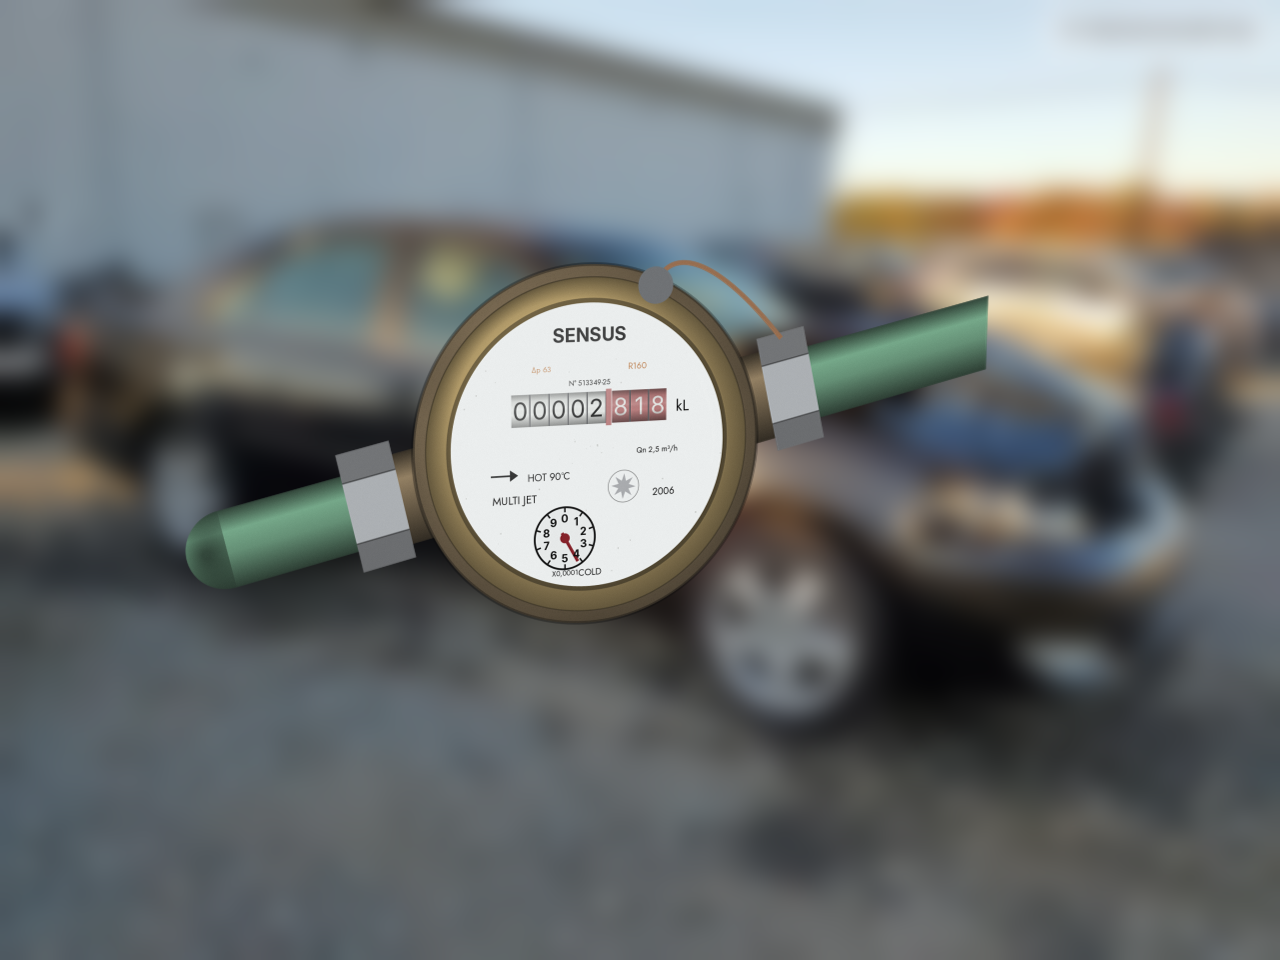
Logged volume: 2.8184; kL
